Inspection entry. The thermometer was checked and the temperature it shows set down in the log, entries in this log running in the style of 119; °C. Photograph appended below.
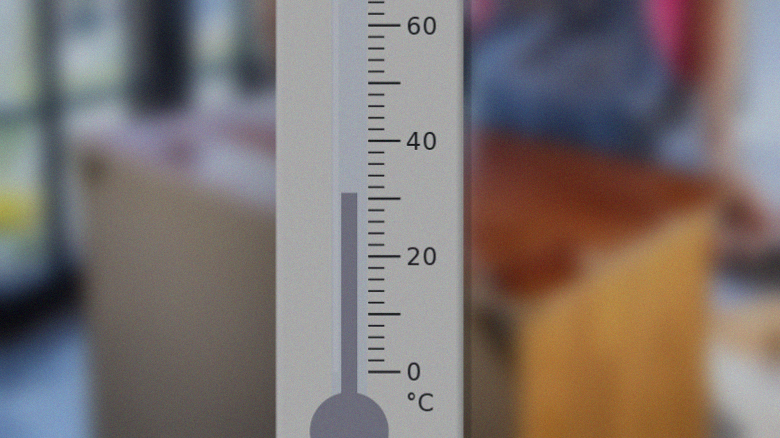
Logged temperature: 31; °C
